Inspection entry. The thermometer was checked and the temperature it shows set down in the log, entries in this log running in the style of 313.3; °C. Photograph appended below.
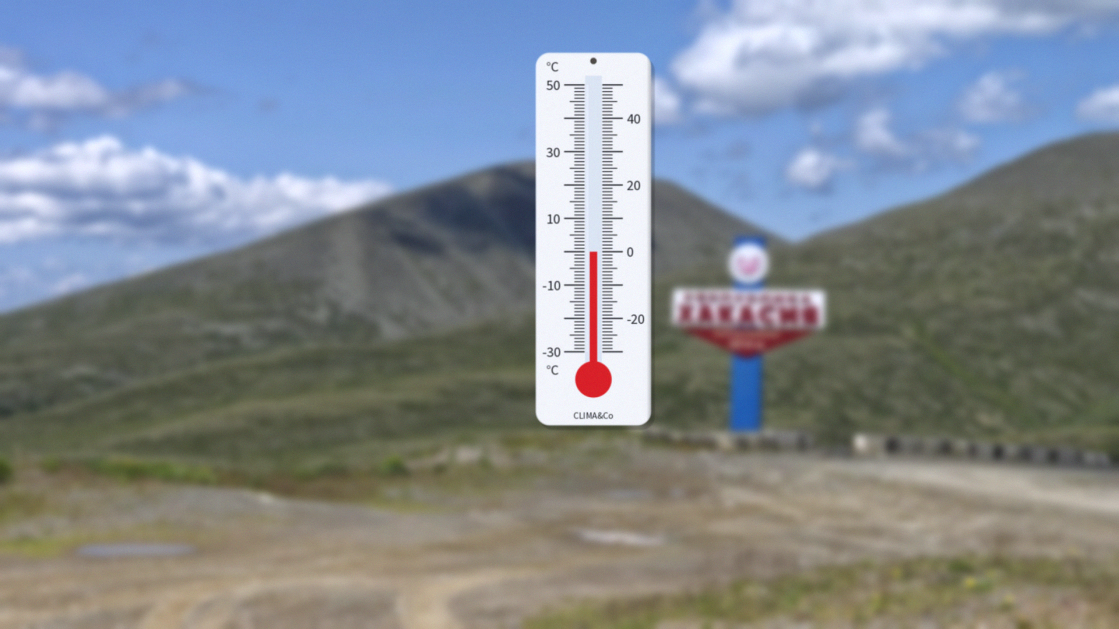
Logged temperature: 0; °C
